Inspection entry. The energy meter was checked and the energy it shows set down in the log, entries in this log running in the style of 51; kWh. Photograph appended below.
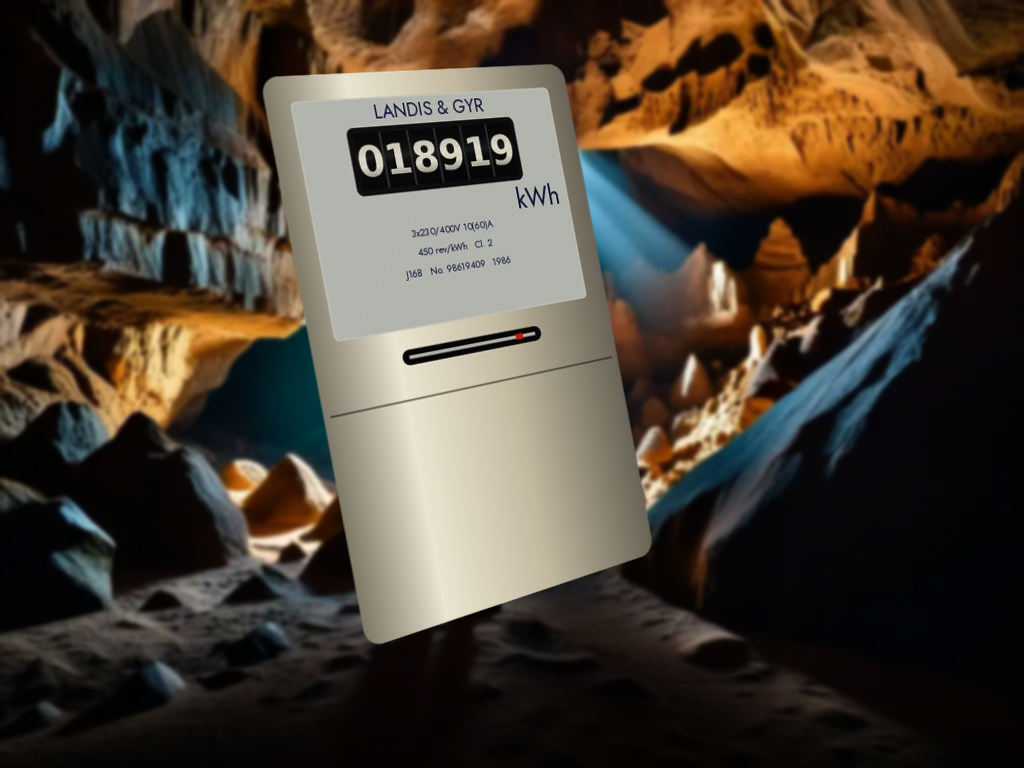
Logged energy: 18919; kWh
